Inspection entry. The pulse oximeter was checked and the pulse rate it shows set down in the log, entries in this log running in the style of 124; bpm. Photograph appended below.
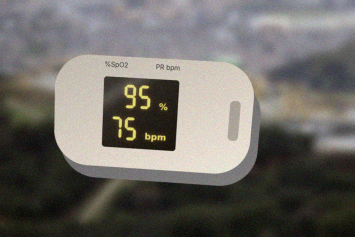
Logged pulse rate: 75; bpm
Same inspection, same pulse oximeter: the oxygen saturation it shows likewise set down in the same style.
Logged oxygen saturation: 95; %
